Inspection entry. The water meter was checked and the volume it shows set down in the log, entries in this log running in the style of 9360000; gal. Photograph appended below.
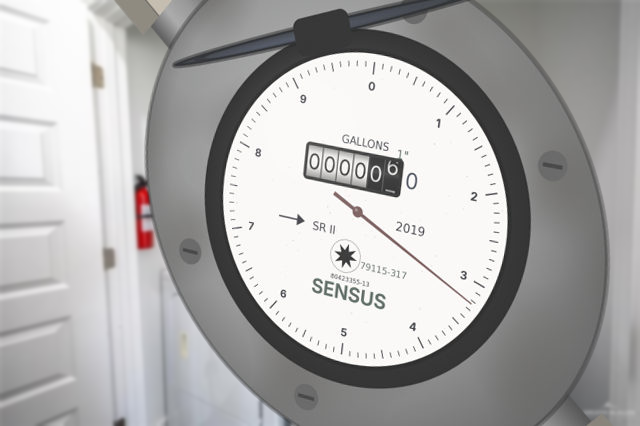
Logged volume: 63.2; gal
